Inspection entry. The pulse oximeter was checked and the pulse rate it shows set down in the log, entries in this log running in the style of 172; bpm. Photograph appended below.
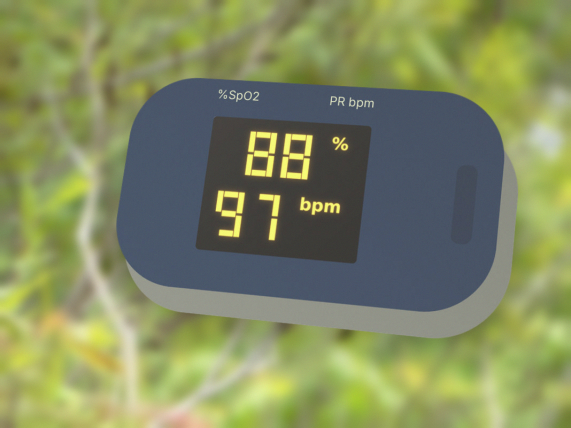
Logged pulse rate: 97; bpm
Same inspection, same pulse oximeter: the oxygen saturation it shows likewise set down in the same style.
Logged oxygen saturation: 88; %
